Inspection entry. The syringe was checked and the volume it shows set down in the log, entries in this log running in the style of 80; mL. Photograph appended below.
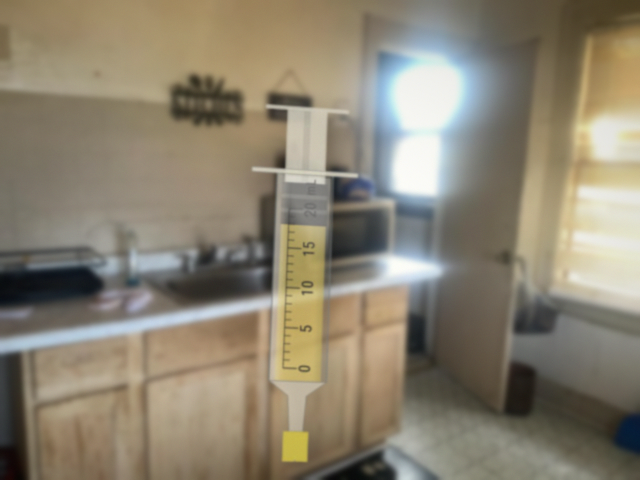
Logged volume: 18; mL
